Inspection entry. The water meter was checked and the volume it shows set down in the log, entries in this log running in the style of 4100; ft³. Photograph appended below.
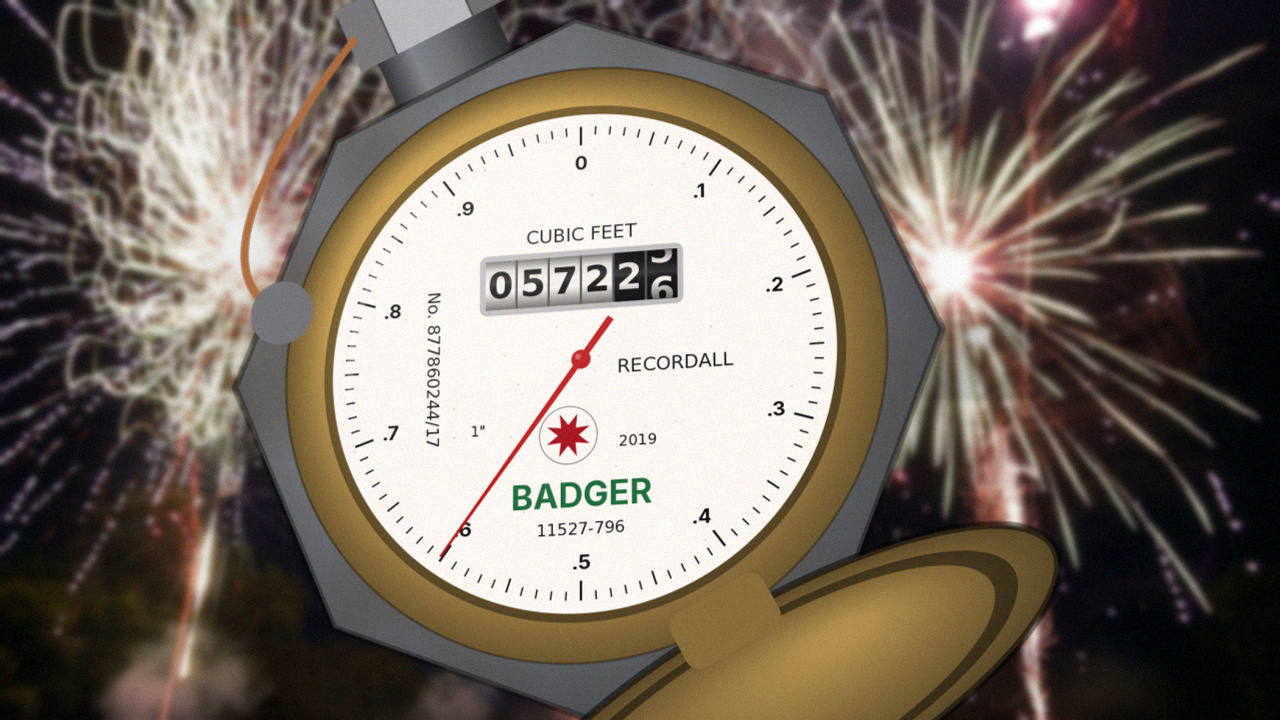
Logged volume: 57225.60; ft³
